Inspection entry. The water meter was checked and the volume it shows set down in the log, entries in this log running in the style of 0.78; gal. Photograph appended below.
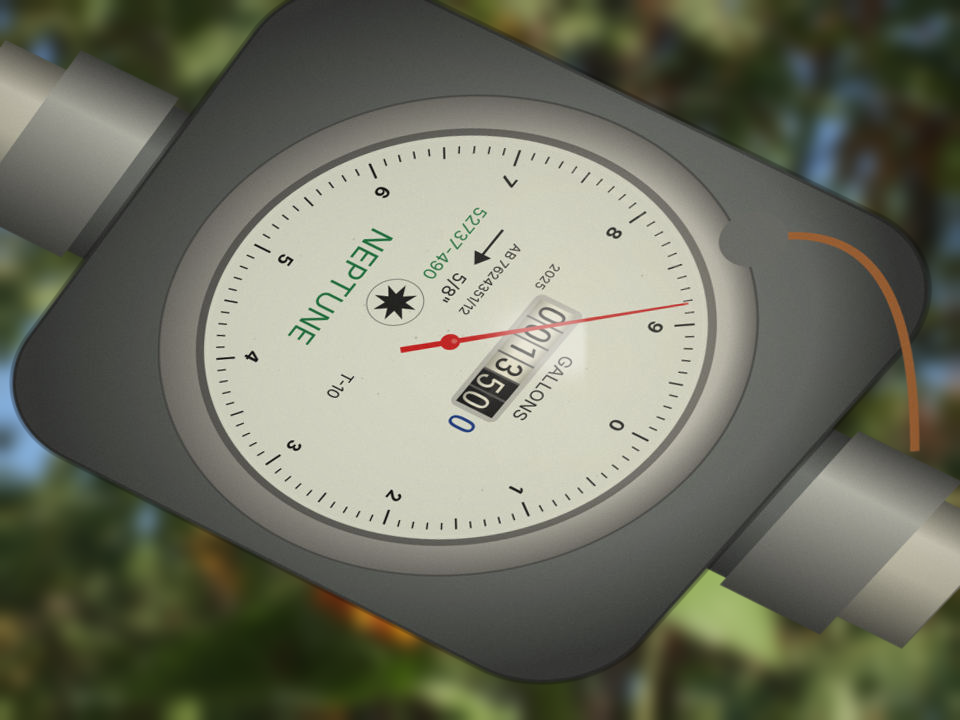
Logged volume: 13498.8; gal
